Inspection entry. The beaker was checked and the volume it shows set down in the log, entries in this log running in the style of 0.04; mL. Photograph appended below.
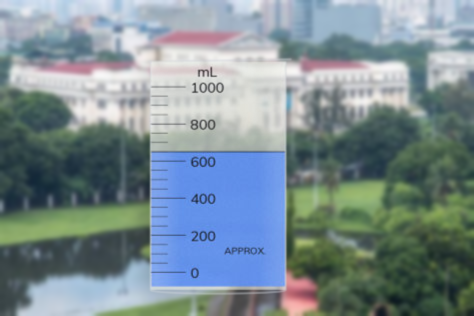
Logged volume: 650; mL
